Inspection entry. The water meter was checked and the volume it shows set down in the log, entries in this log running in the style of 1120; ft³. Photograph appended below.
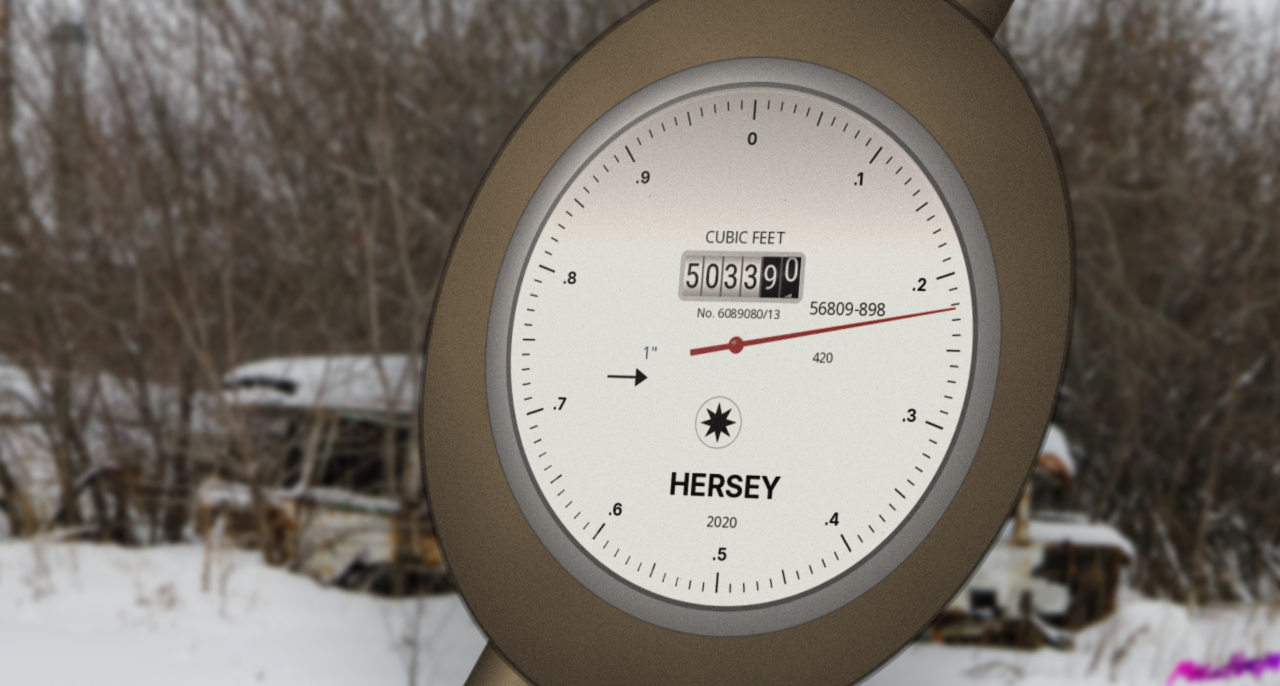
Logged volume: 503390.22; ft³
